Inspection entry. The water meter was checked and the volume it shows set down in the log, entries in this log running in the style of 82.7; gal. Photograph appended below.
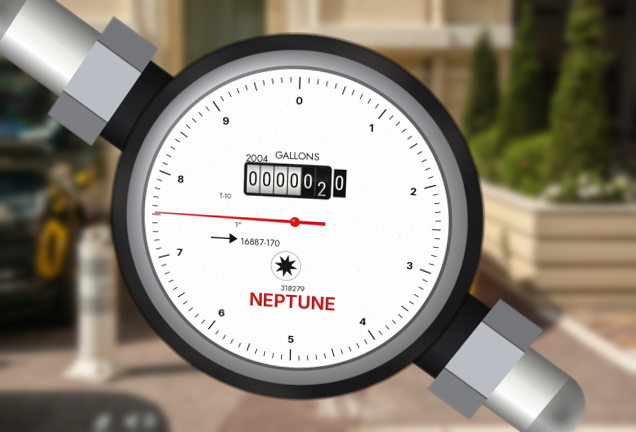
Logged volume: 17.5; gal
